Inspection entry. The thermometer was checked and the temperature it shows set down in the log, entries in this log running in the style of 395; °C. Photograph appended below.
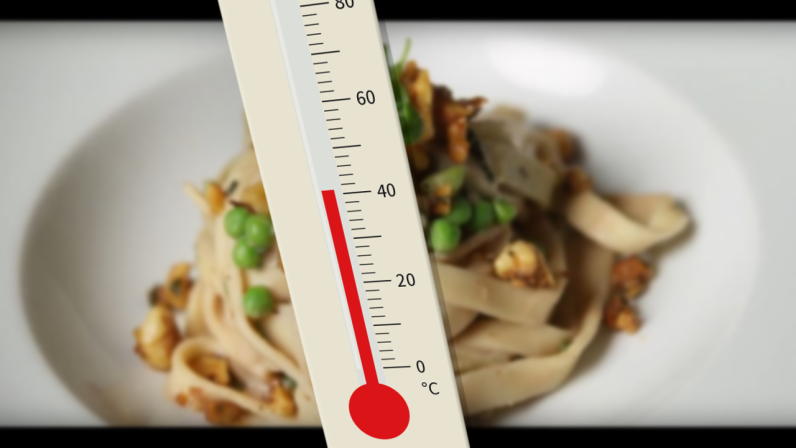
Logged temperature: 41; °C
